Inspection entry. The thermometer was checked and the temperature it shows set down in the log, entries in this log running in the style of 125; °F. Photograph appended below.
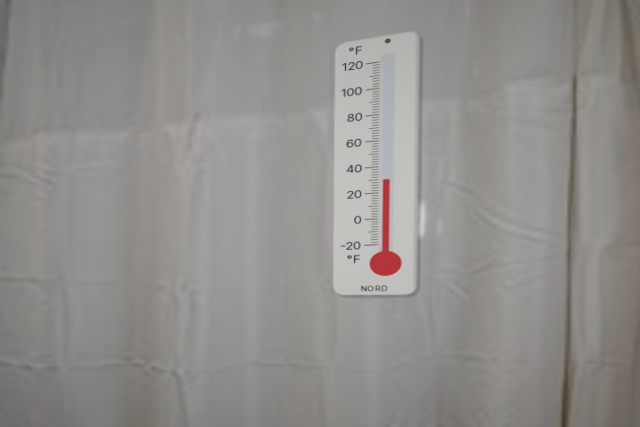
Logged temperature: 30; °F
